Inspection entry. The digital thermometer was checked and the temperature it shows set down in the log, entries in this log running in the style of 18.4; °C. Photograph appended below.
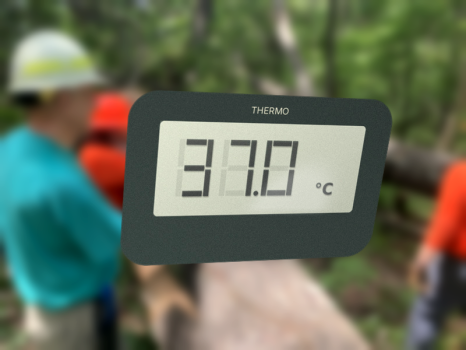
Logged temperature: 37.0; °C
